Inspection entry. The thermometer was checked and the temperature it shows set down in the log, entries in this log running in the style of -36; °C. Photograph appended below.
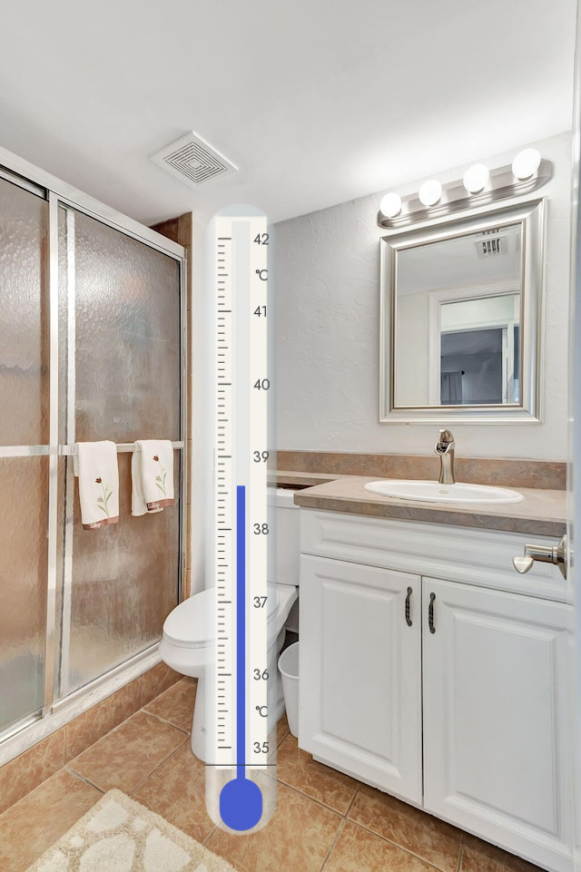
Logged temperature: 38.6; °C
